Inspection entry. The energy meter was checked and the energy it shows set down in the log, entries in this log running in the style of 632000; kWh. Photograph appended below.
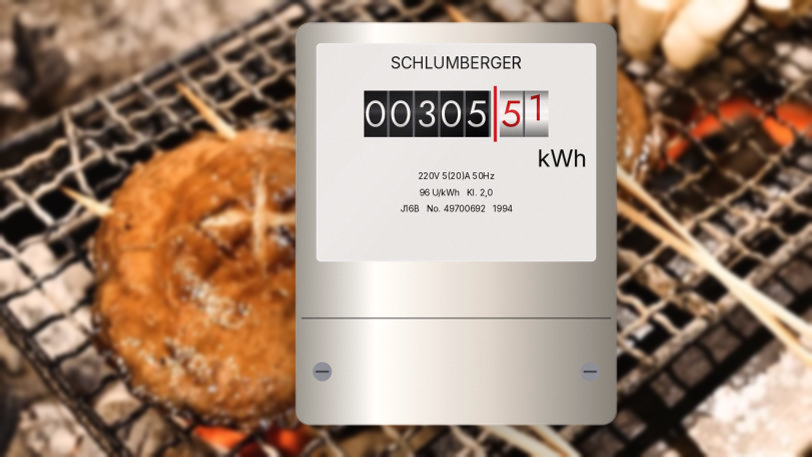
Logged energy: 305.51; kWh
